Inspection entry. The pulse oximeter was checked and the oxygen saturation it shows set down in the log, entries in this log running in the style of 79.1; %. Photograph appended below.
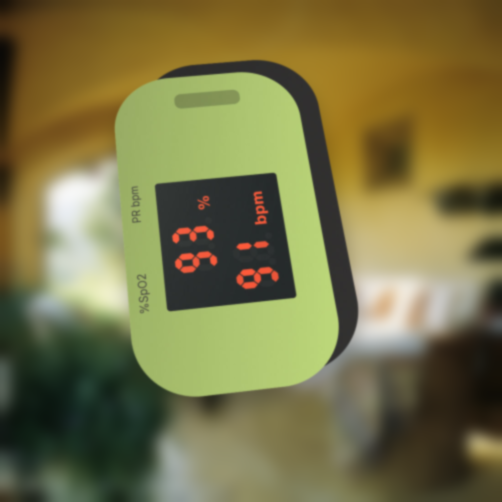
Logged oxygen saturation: 93; %
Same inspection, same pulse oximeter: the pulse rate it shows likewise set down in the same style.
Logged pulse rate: 91; bpm
